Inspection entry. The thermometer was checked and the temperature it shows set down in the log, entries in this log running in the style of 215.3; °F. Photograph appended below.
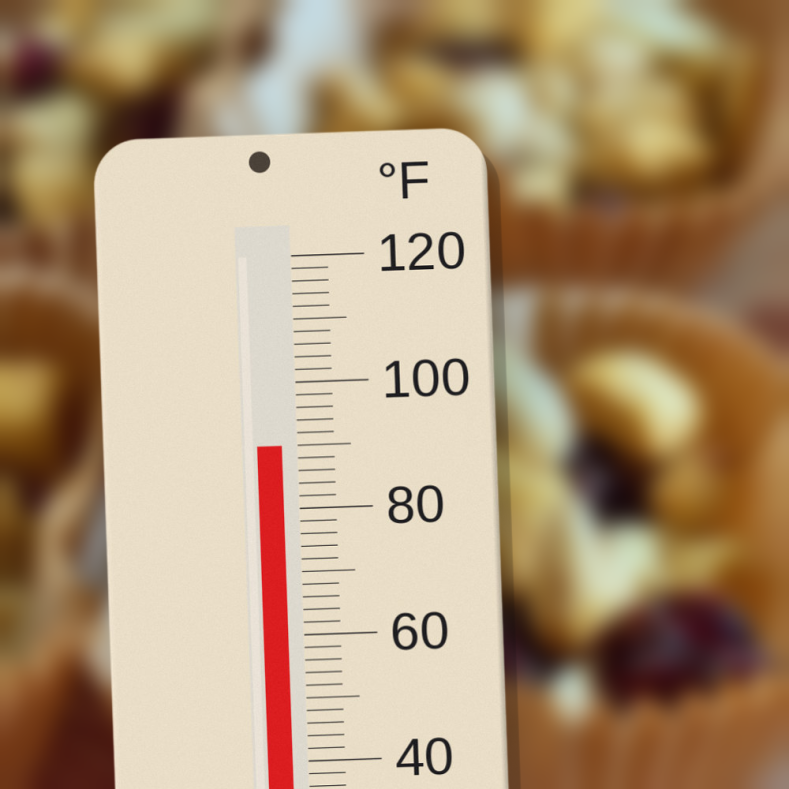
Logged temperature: 90; °F
